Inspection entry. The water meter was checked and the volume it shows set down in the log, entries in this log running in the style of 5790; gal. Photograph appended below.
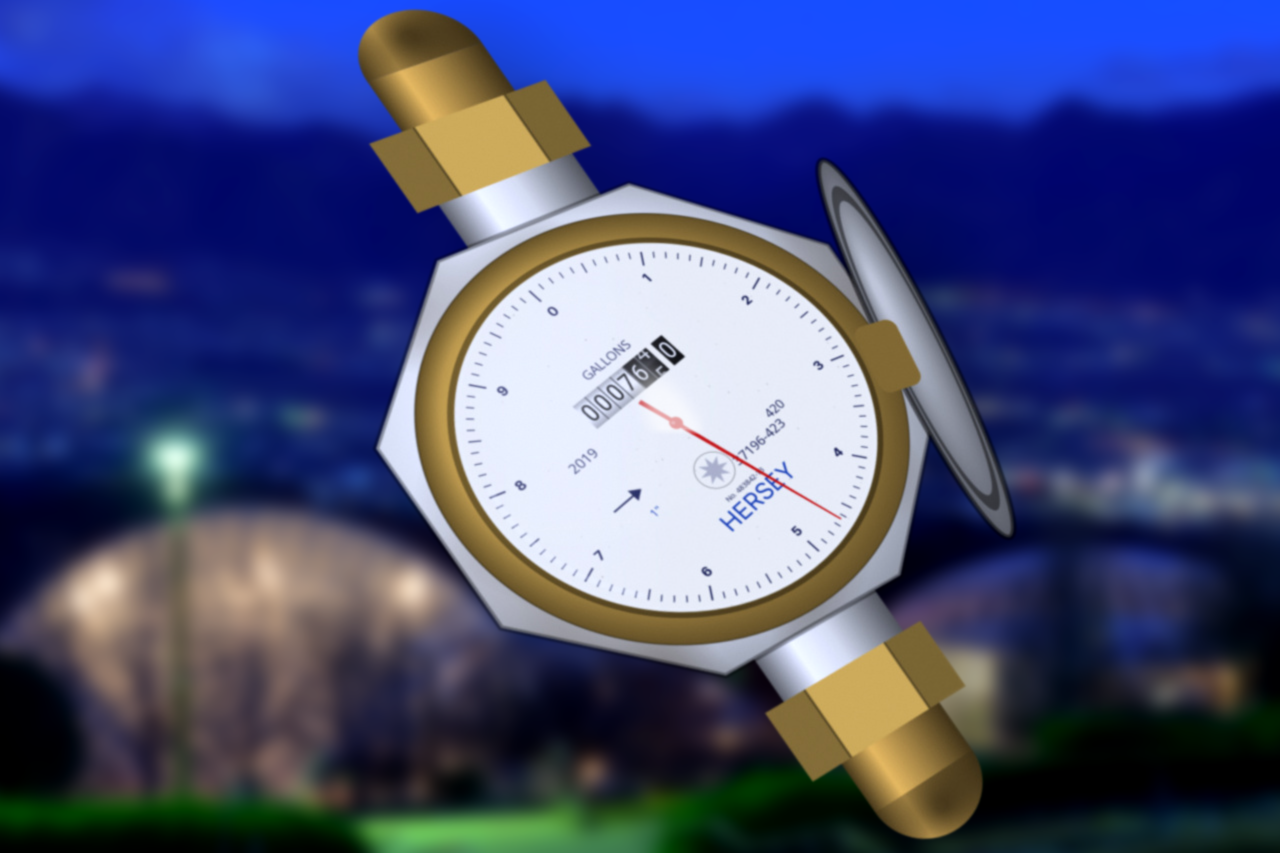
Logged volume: 7644.6; gal
